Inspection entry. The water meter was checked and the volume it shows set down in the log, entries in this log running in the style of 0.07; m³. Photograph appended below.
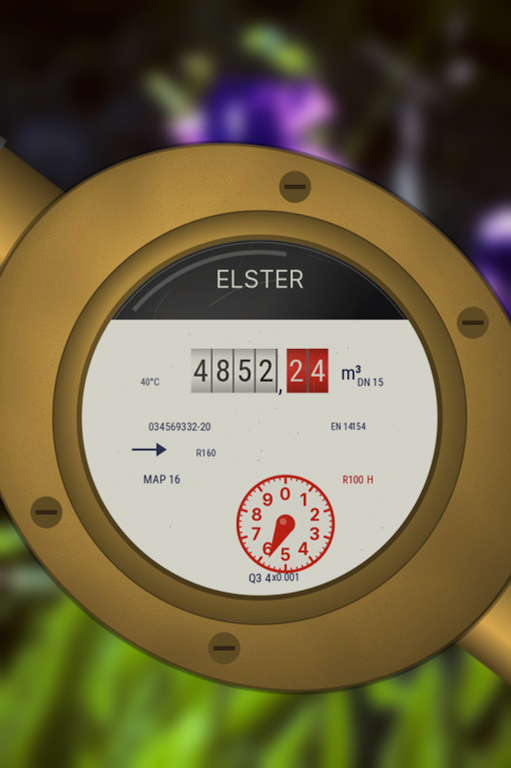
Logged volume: 4852.245; m³
